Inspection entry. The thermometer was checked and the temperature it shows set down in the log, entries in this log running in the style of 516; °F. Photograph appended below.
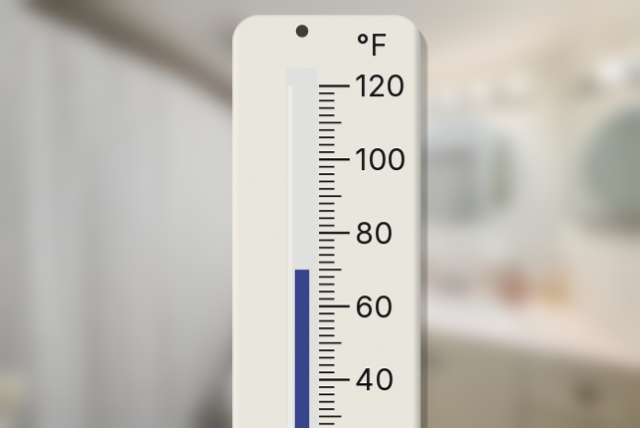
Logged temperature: 70; °F
